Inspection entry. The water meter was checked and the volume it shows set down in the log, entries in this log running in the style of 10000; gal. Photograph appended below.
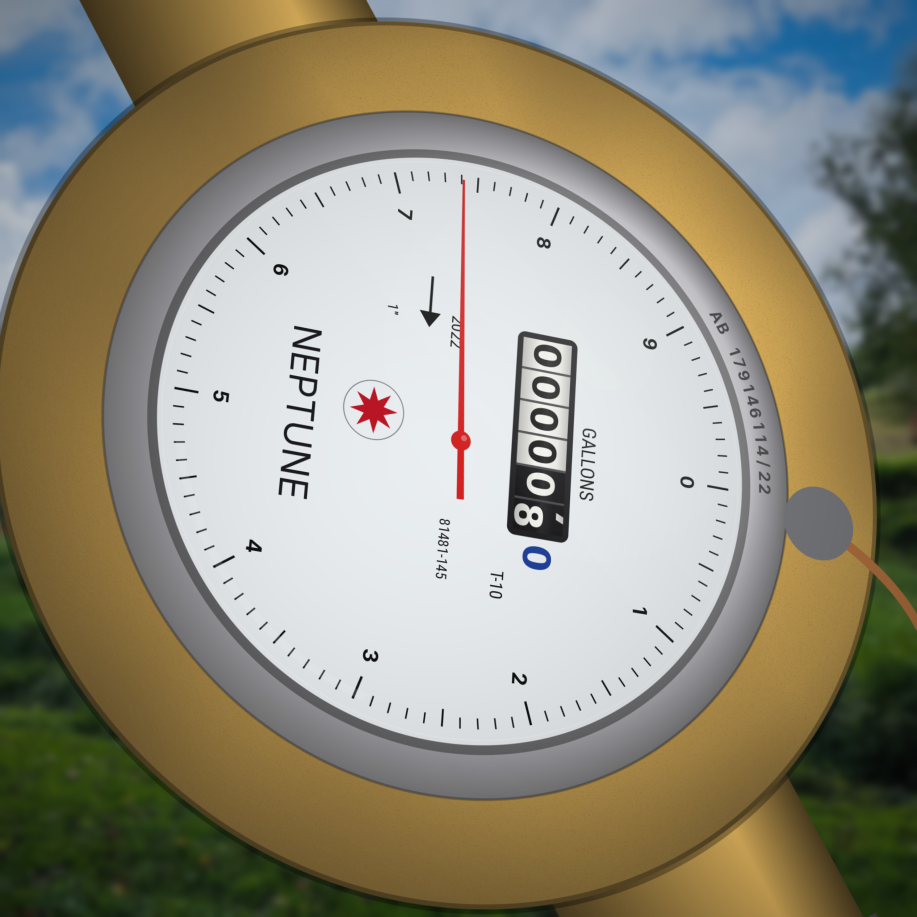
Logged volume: 77.4; gal
